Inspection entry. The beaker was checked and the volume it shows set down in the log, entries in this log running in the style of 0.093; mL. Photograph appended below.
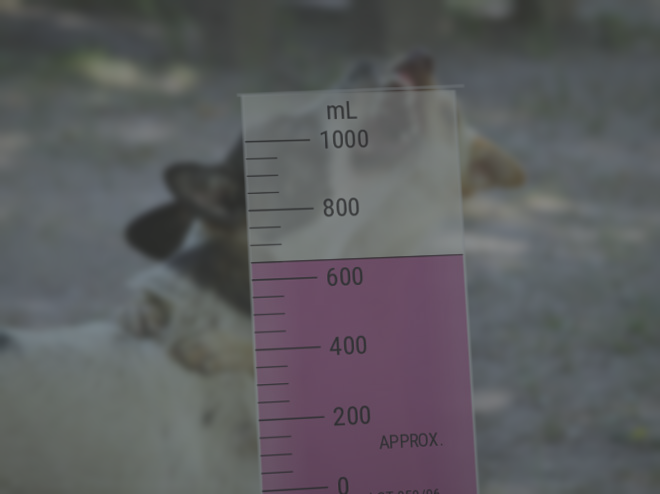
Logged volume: 650; mL
